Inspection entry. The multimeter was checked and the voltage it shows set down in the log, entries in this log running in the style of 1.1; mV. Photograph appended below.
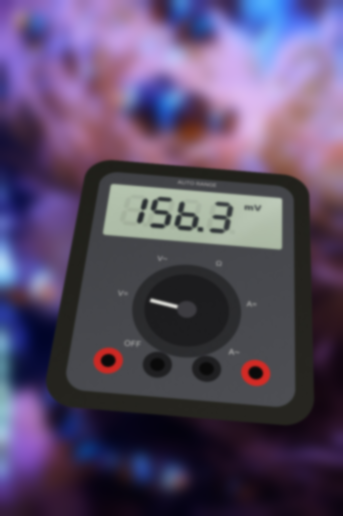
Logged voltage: 156.3; mV
